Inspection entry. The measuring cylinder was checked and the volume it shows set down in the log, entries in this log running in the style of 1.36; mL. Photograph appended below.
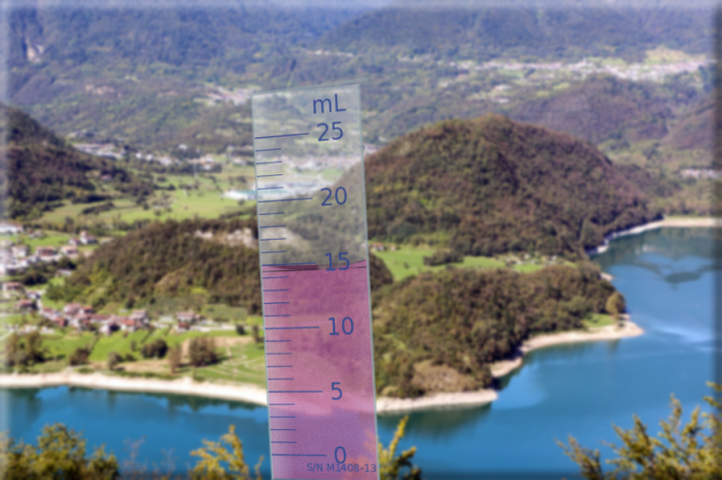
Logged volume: 14.5; mL
